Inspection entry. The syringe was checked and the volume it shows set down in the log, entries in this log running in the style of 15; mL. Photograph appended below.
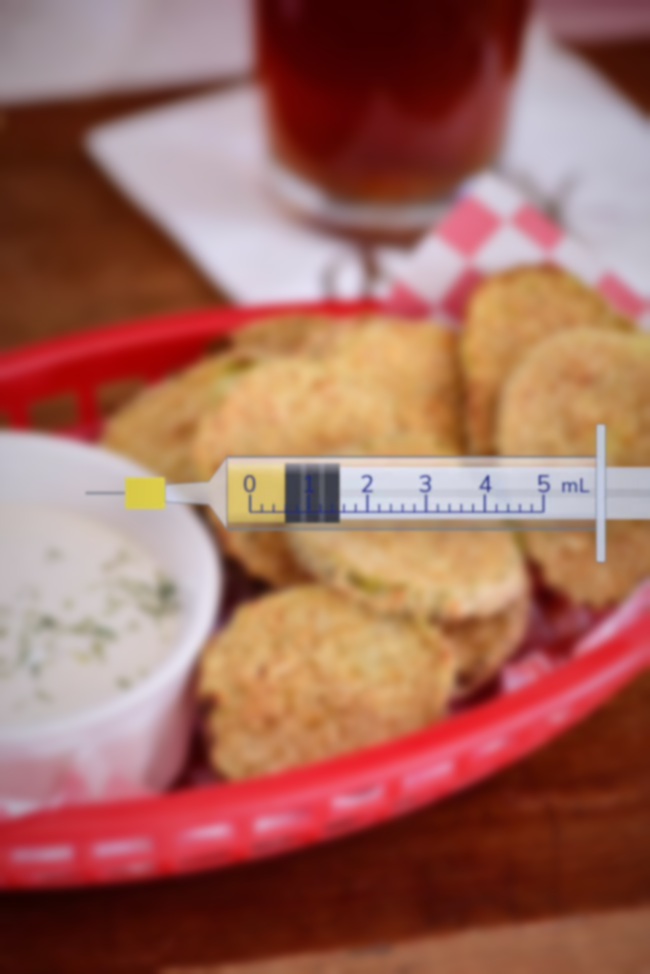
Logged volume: 0.6; mL
